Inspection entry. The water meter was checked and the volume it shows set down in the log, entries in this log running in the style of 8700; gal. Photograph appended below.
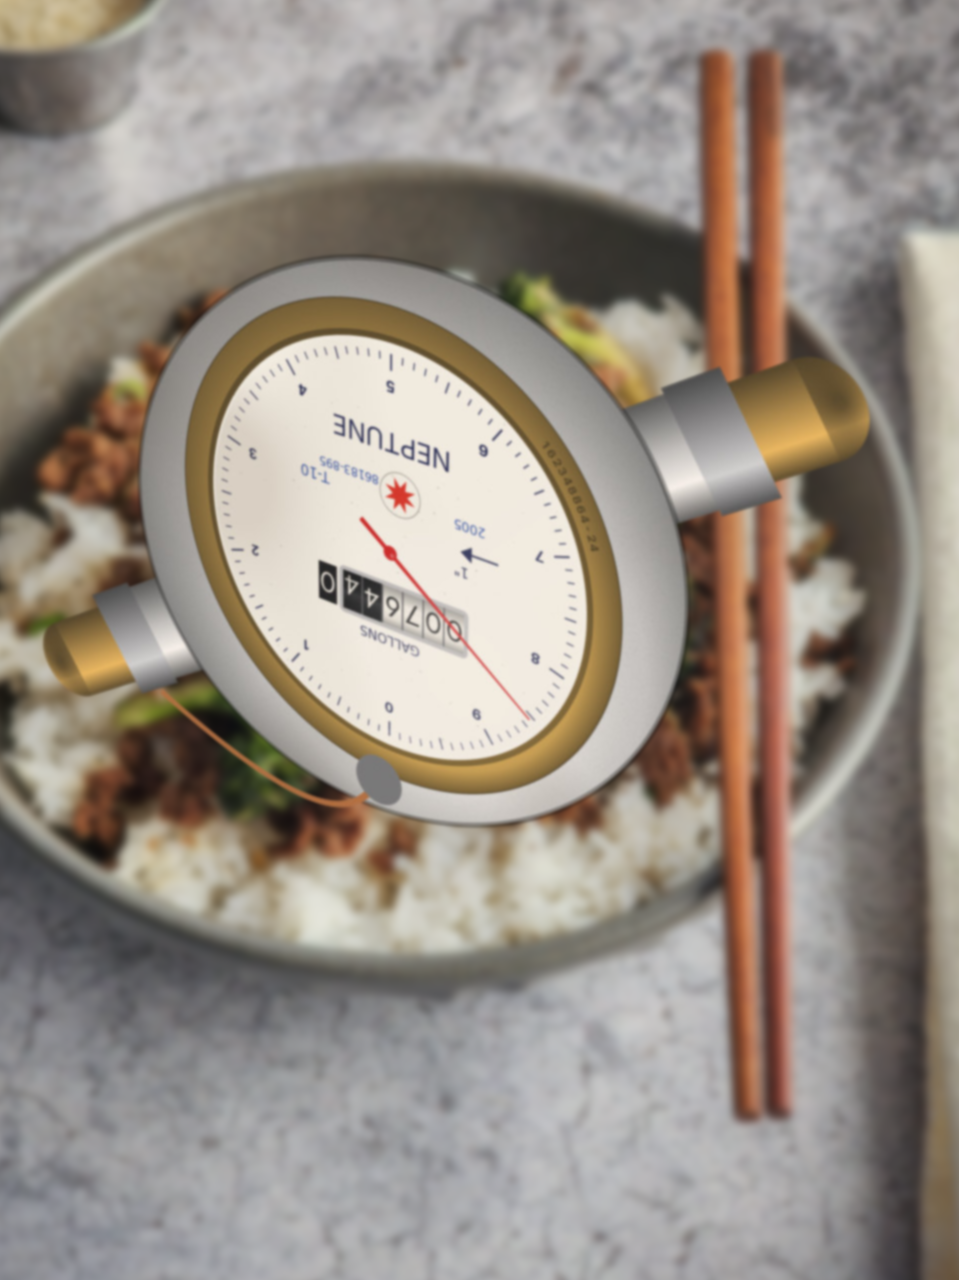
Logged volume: 76438.5; gal
